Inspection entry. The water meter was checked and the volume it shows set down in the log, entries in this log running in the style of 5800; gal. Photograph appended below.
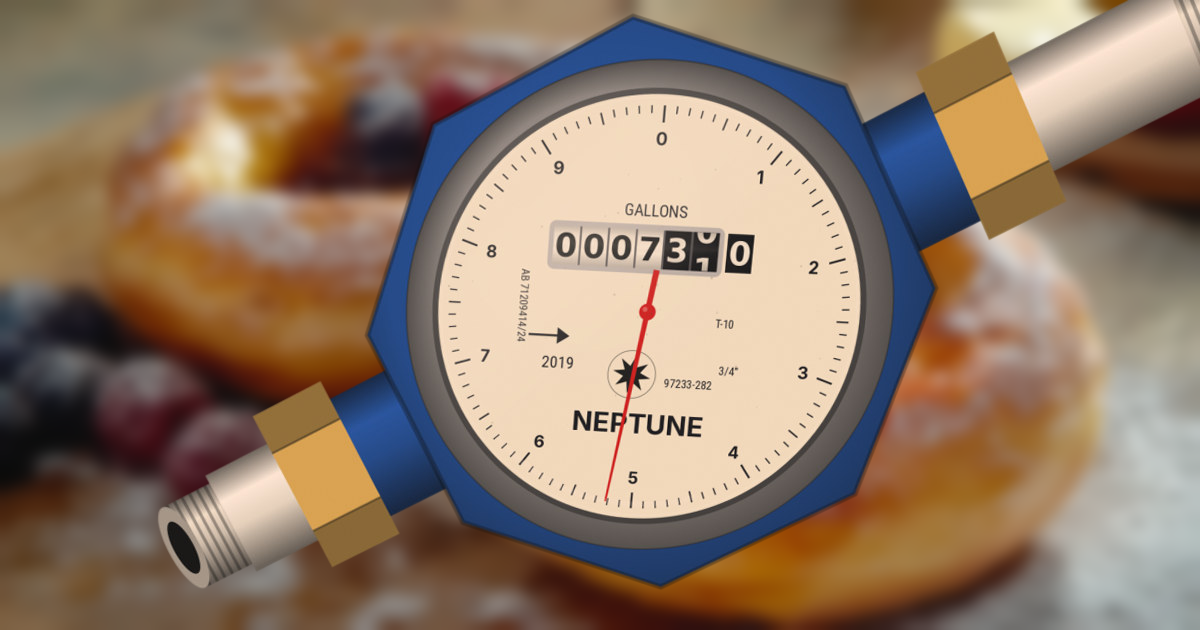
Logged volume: 7305.2; gal
